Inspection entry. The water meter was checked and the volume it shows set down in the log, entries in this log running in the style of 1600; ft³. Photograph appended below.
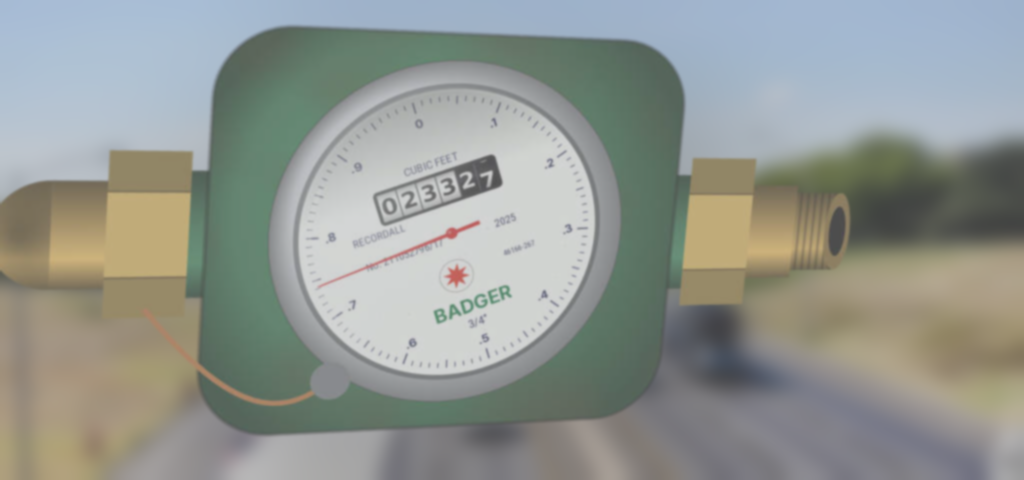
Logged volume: 23326.74; ft³
